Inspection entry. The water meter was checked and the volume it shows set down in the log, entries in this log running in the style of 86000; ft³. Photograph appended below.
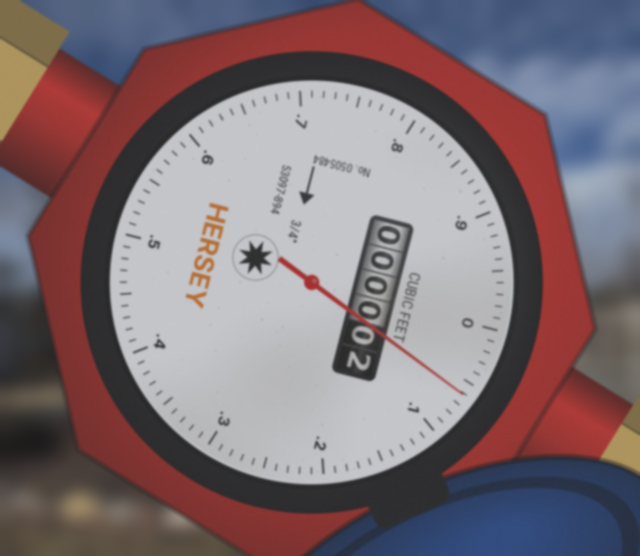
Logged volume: 2.06; ft³
